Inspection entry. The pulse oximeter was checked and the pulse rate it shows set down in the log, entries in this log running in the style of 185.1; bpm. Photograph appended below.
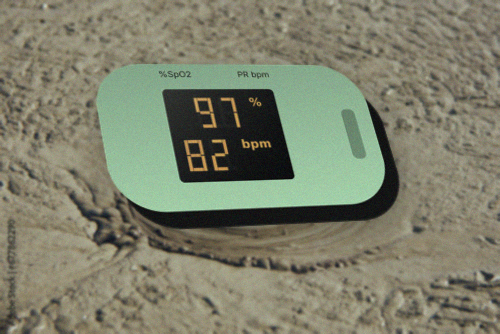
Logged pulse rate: 82; bpm
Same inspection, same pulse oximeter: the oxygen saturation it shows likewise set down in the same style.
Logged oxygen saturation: 97; %
